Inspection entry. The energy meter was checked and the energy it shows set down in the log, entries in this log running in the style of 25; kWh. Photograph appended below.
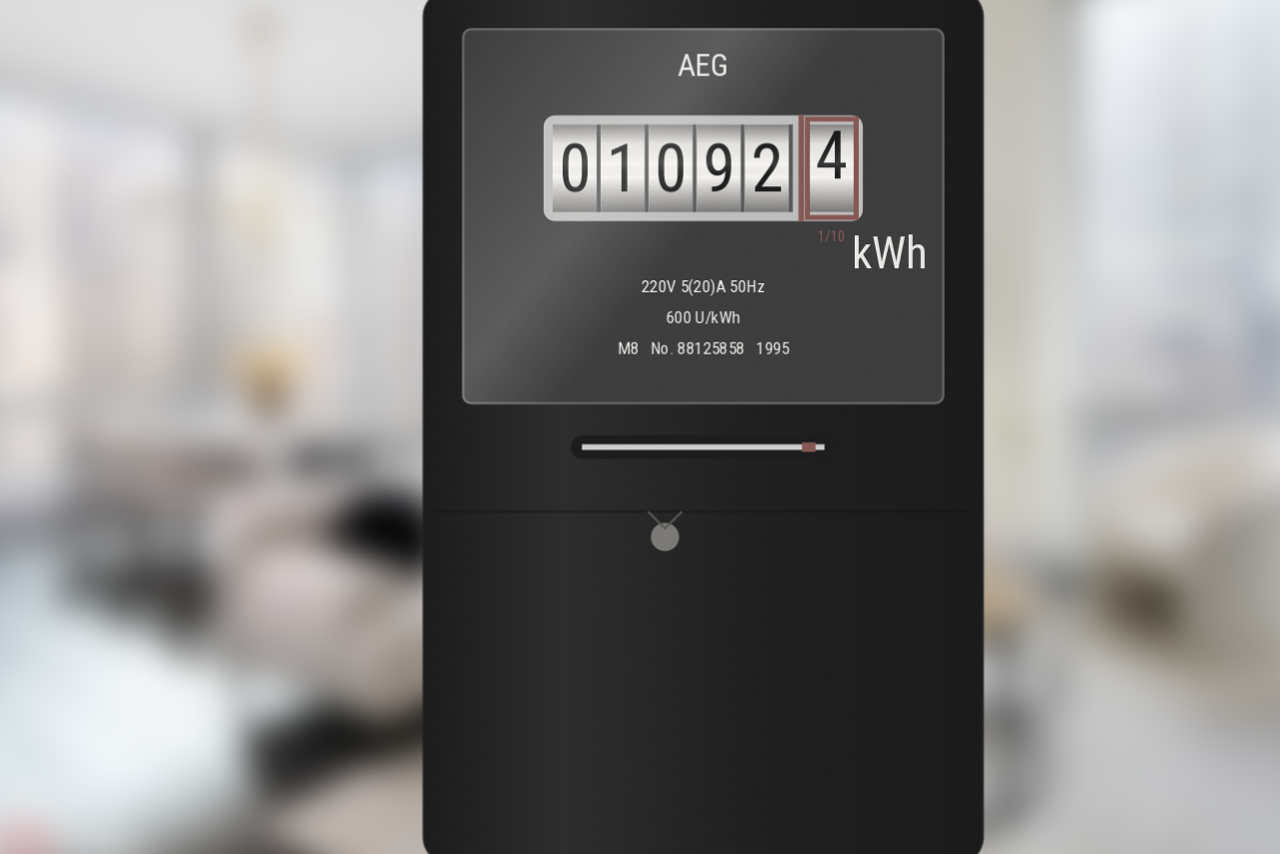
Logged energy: 1092.4; kWh
